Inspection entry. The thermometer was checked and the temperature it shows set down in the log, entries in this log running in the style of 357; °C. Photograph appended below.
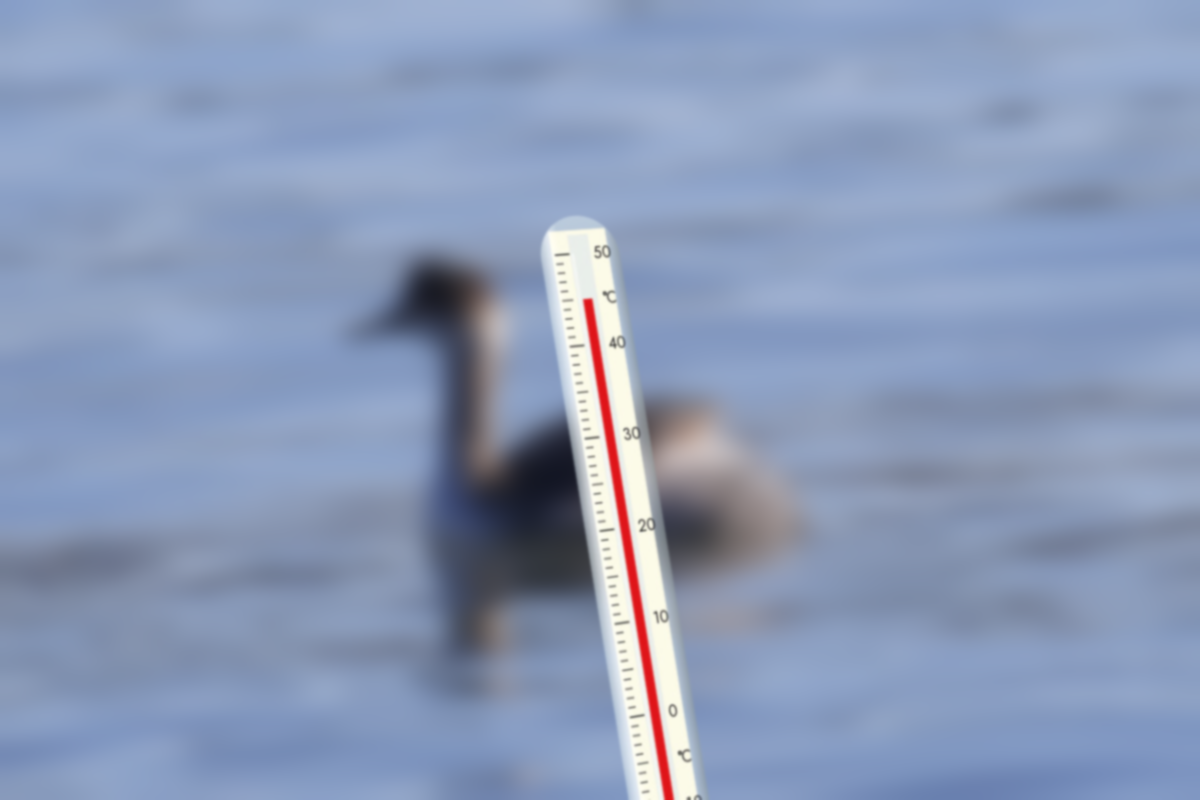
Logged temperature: 45; °C
